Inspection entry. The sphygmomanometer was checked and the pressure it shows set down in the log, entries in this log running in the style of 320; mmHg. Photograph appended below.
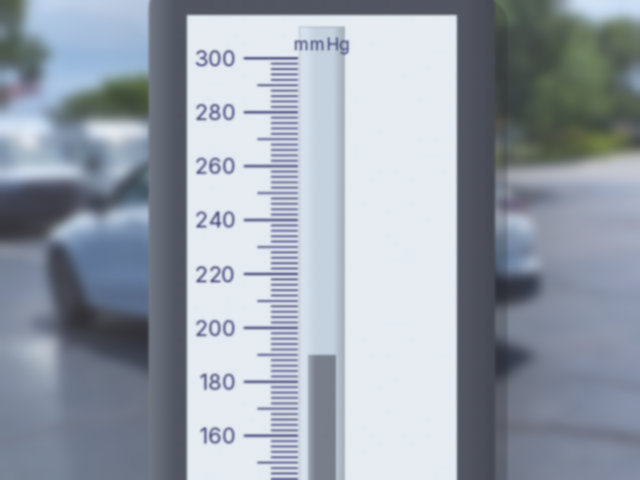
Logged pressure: 190; mmHg
